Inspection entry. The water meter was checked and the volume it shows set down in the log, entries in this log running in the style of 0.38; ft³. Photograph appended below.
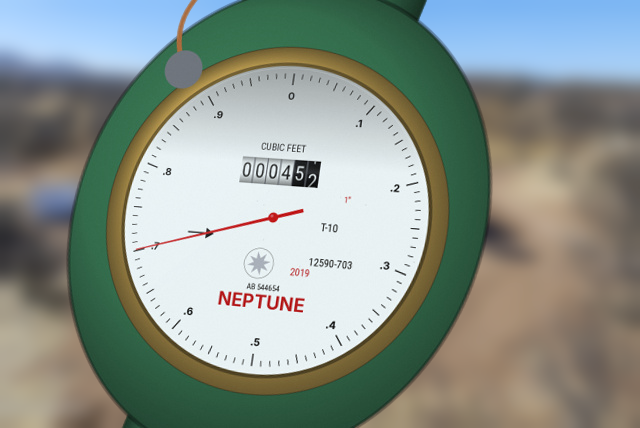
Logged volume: 451.70; ft³
